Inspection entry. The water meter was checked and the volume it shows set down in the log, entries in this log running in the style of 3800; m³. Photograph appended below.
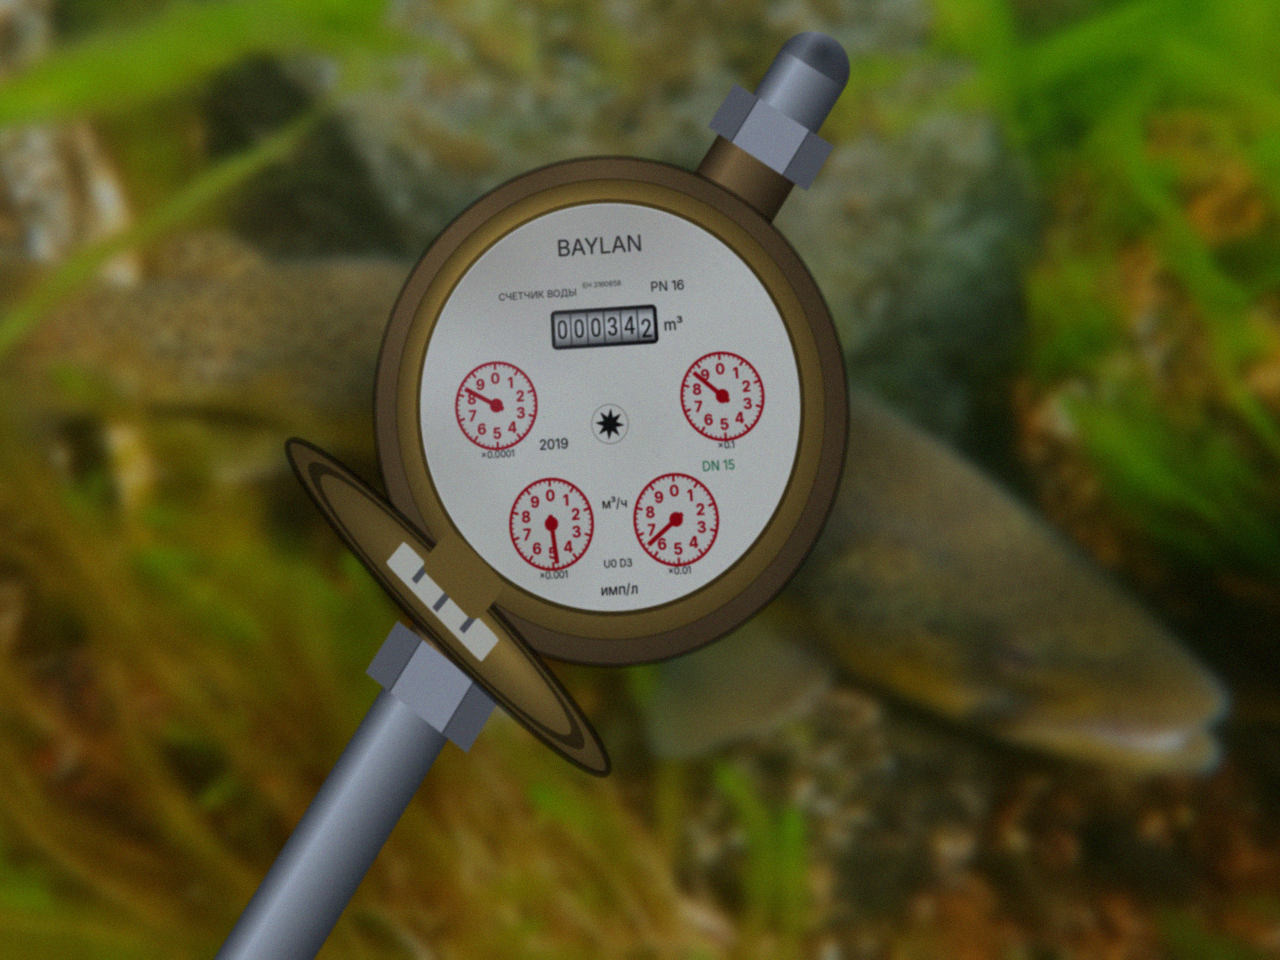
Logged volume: 341.8648; m³
